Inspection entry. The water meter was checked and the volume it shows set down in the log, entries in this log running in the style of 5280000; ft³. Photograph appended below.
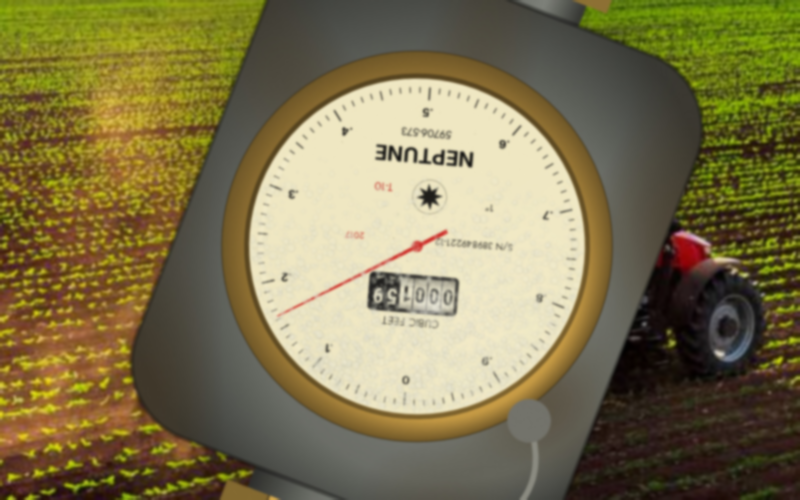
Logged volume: 159.16; ft³
